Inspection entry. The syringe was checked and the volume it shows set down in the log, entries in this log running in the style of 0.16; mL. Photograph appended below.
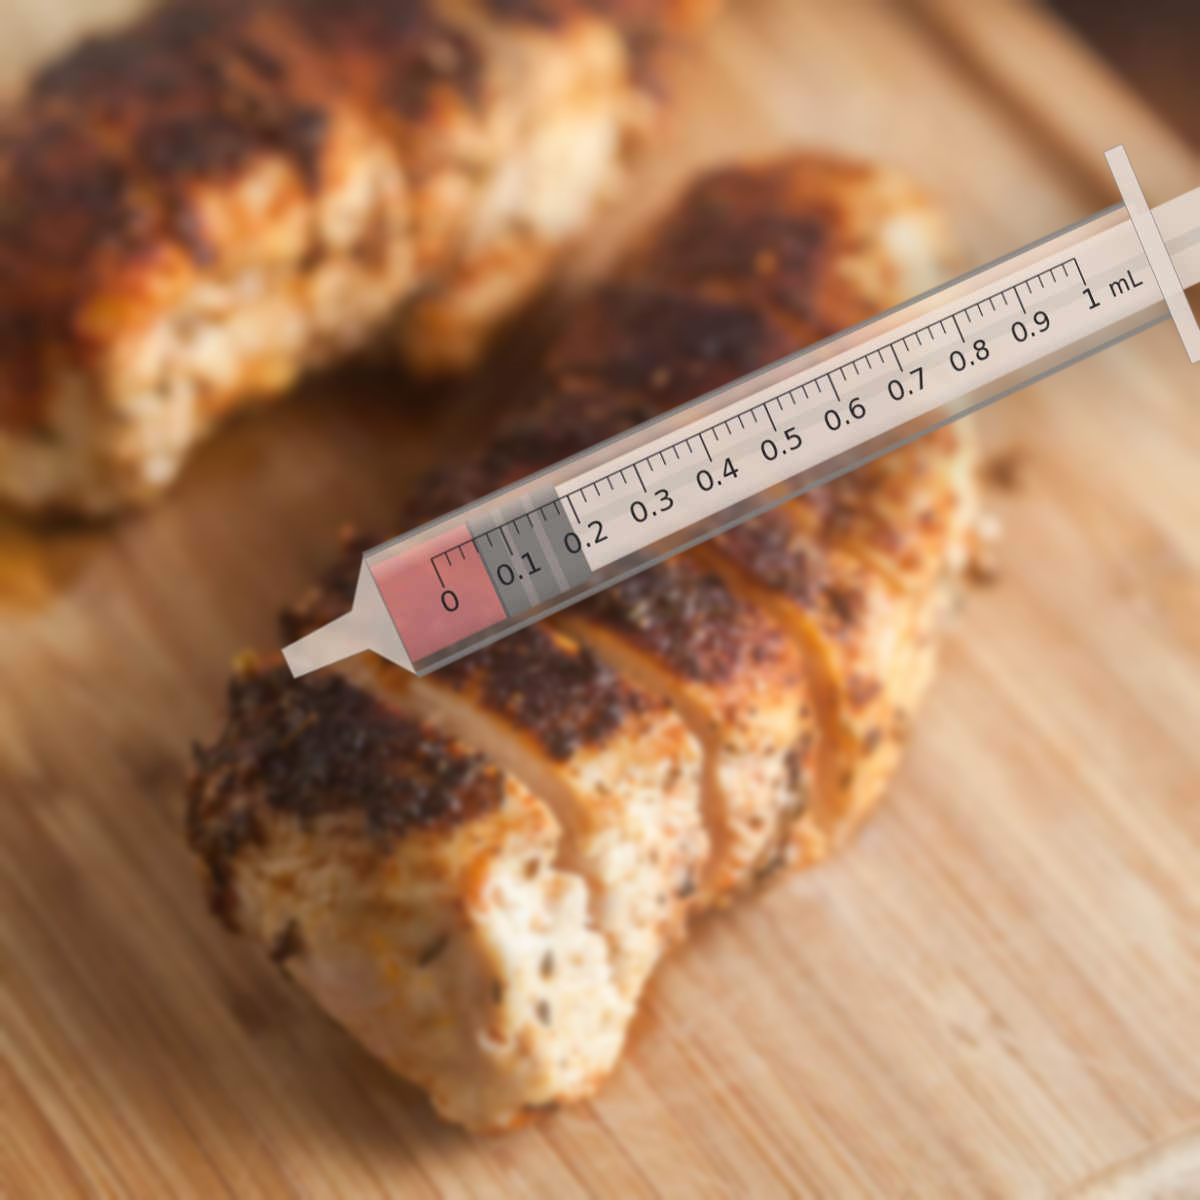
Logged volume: 0.06; mL
